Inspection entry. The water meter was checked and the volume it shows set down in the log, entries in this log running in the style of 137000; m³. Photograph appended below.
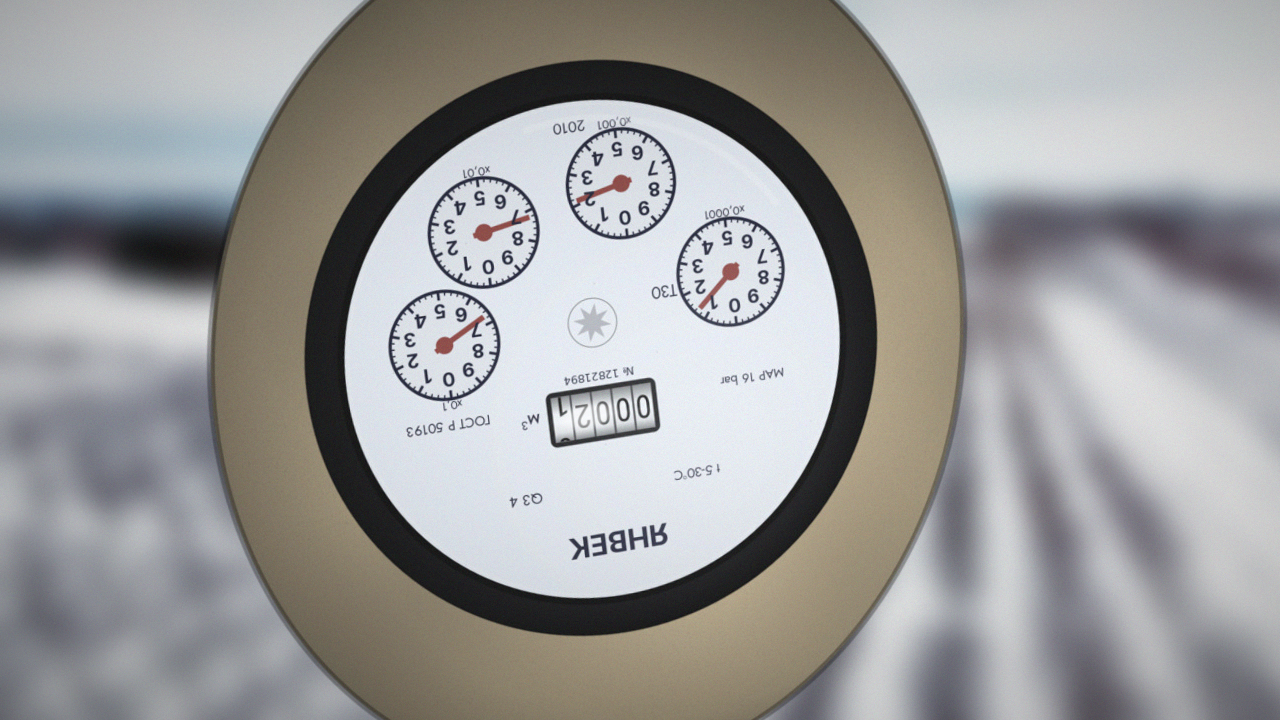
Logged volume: 20.6721; m³
